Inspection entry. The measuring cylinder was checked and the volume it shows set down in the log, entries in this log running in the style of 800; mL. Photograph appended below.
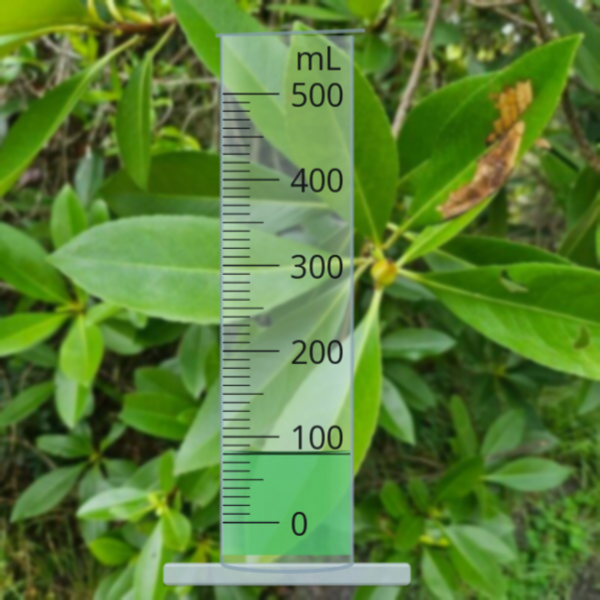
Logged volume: 80; mL
